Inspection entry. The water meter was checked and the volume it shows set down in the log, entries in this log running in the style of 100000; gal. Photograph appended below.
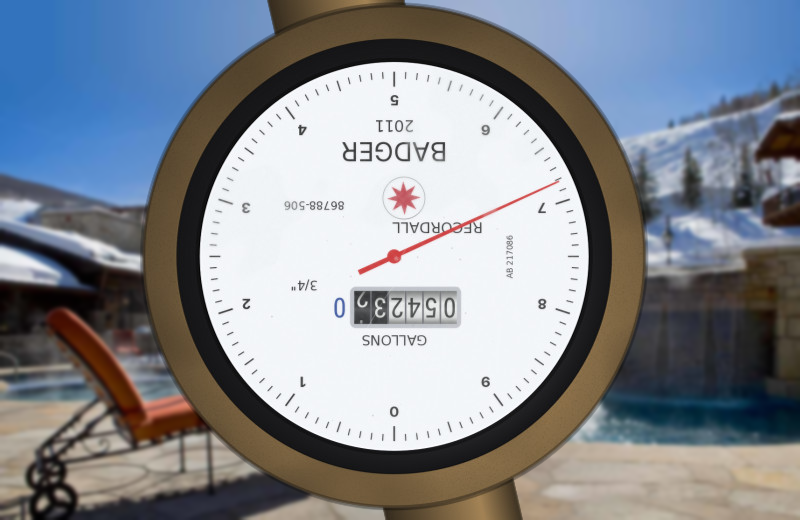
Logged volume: 542316.8; gal
